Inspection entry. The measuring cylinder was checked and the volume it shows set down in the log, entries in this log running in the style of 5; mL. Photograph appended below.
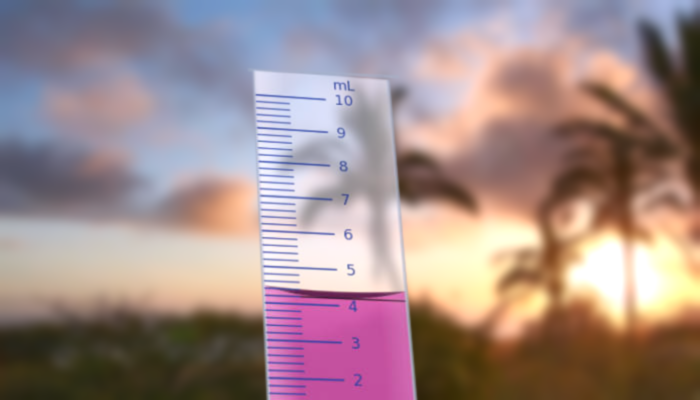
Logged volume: 4.2; mL
